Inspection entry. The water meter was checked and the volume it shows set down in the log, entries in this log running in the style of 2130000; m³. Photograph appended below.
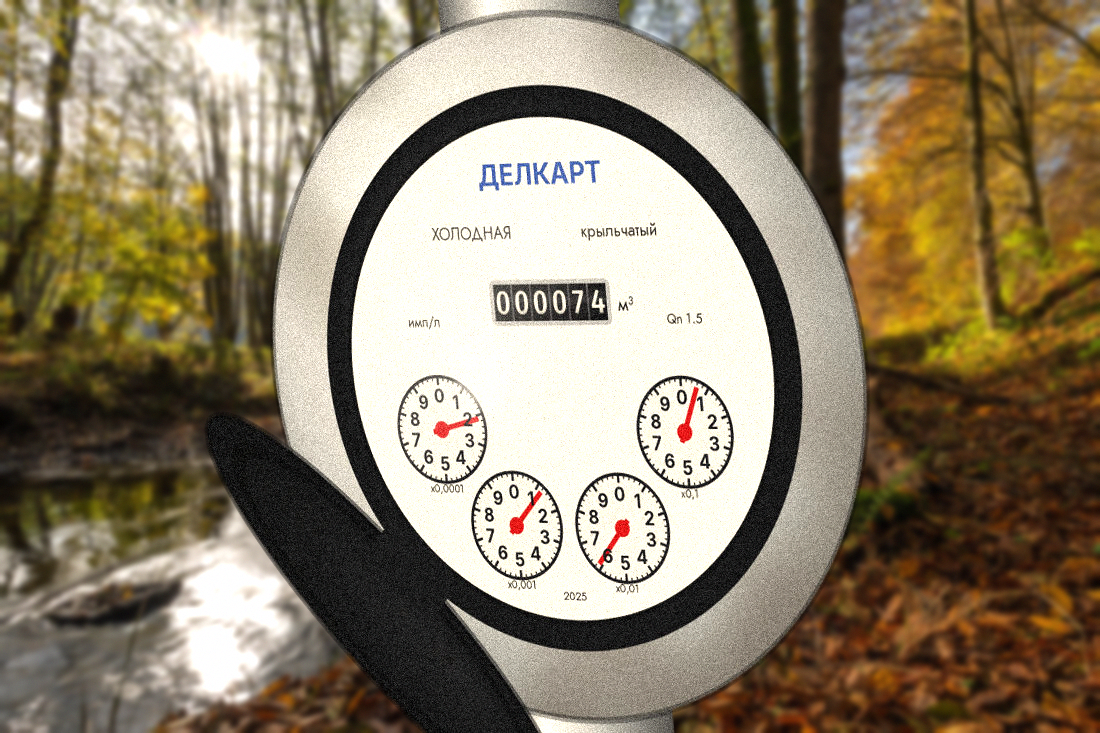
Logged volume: 74.0612; m³
